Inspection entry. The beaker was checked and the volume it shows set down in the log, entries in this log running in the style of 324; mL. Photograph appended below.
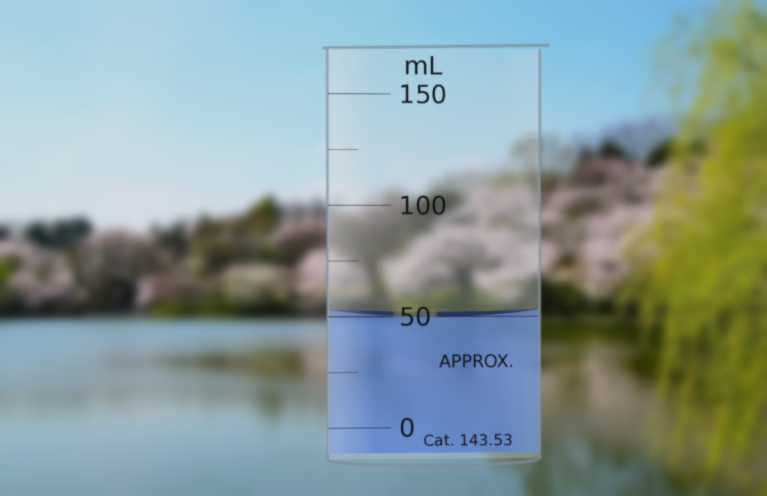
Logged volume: 50; mL
